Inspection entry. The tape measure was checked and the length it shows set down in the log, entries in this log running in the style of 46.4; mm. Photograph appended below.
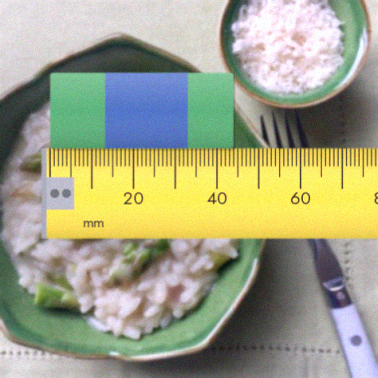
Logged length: 44; mm
